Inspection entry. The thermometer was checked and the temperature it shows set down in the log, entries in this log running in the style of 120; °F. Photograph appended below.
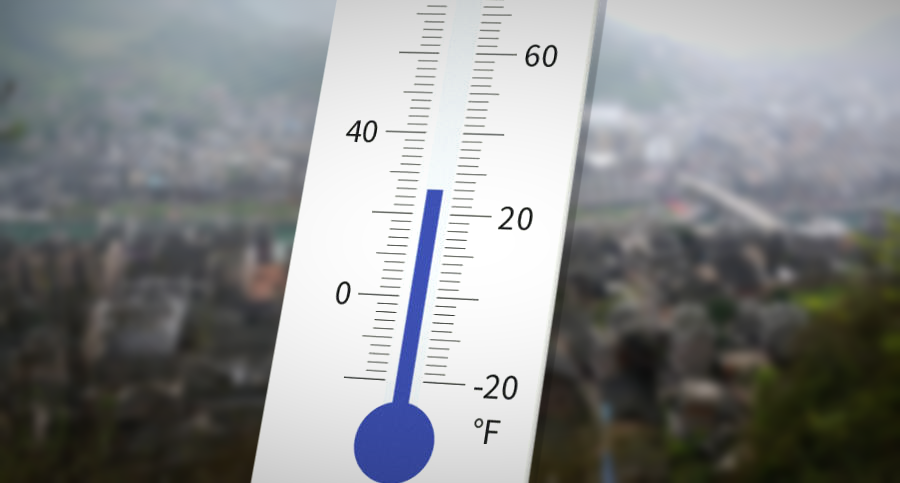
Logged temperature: 26; °F
